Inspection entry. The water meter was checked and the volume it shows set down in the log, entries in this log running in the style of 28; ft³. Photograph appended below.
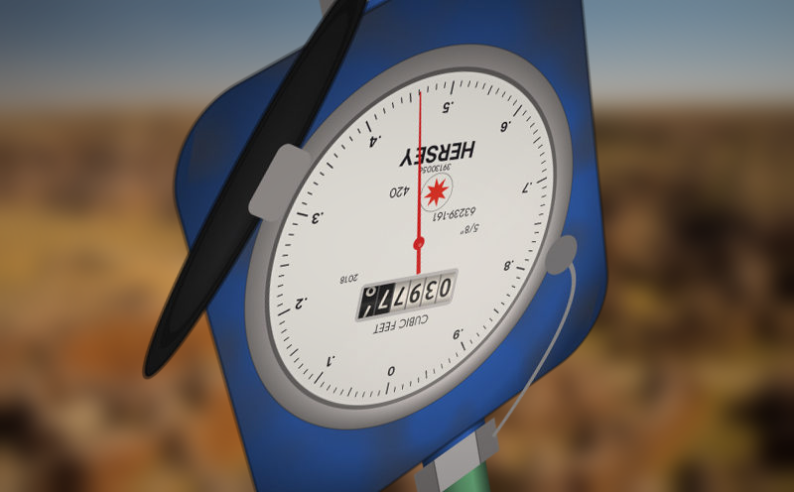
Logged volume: 39777.46; ft³
